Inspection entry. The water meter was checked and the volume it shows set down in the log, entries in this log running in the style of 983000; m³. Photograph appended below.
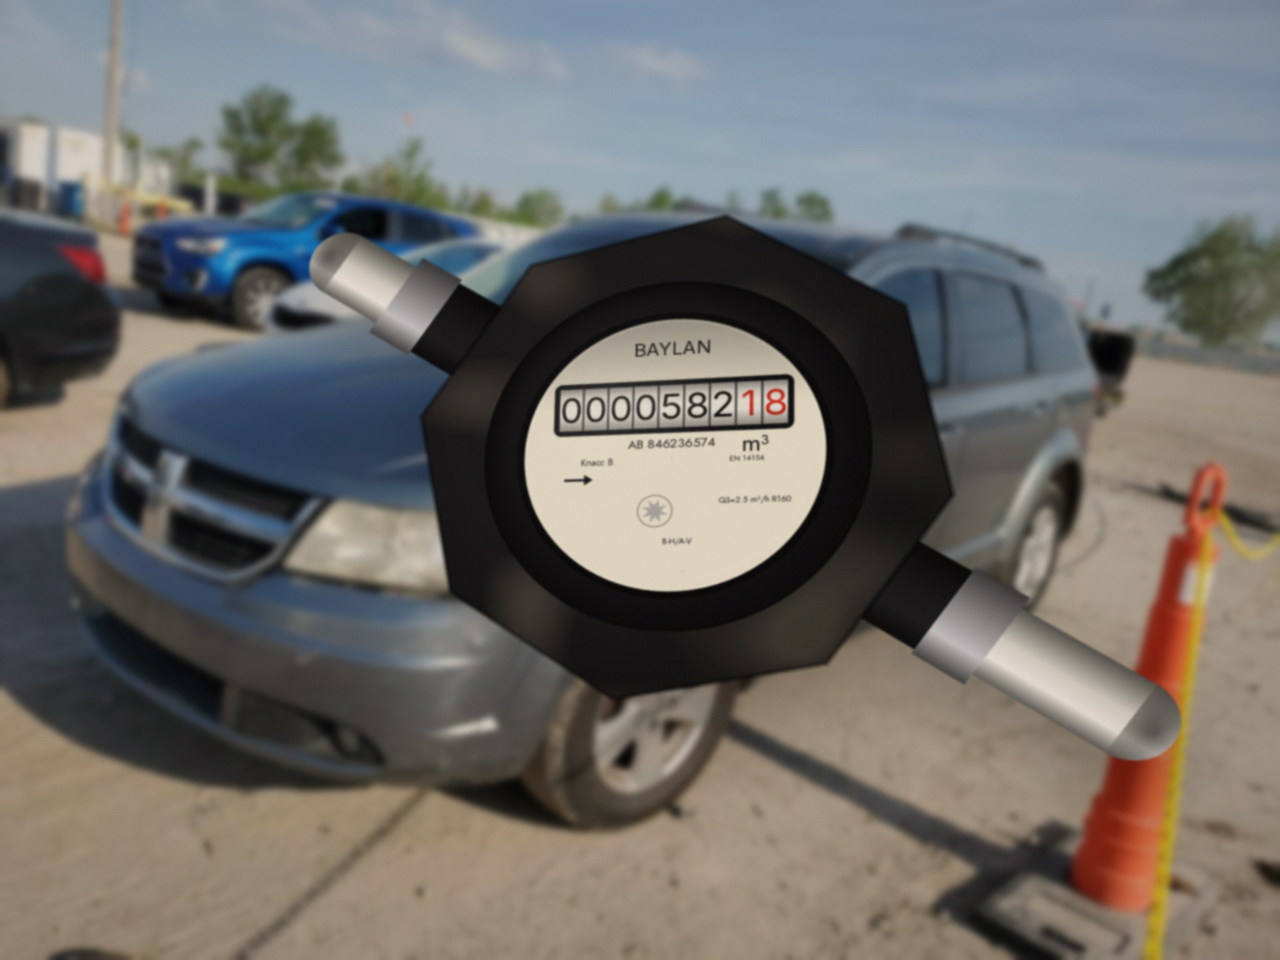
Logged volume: 582.18; m³
